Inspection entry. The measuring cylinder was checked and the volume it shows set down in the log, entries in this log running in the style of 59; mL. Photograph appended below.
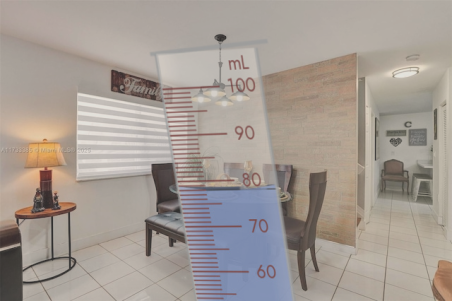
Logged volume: 78; mL
